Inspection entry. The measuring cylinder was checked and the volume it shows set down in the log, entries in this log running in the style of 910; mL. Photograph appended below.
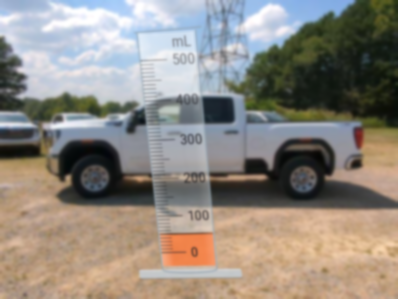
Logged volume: 50; mL
